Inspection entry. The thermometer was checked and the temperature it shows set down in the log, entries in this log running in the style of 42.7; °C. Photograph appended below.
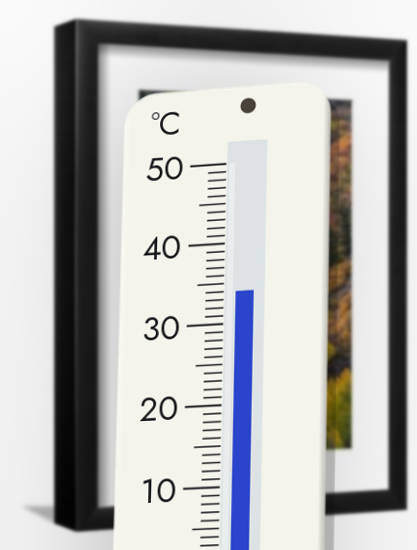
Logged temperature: 34; °C
